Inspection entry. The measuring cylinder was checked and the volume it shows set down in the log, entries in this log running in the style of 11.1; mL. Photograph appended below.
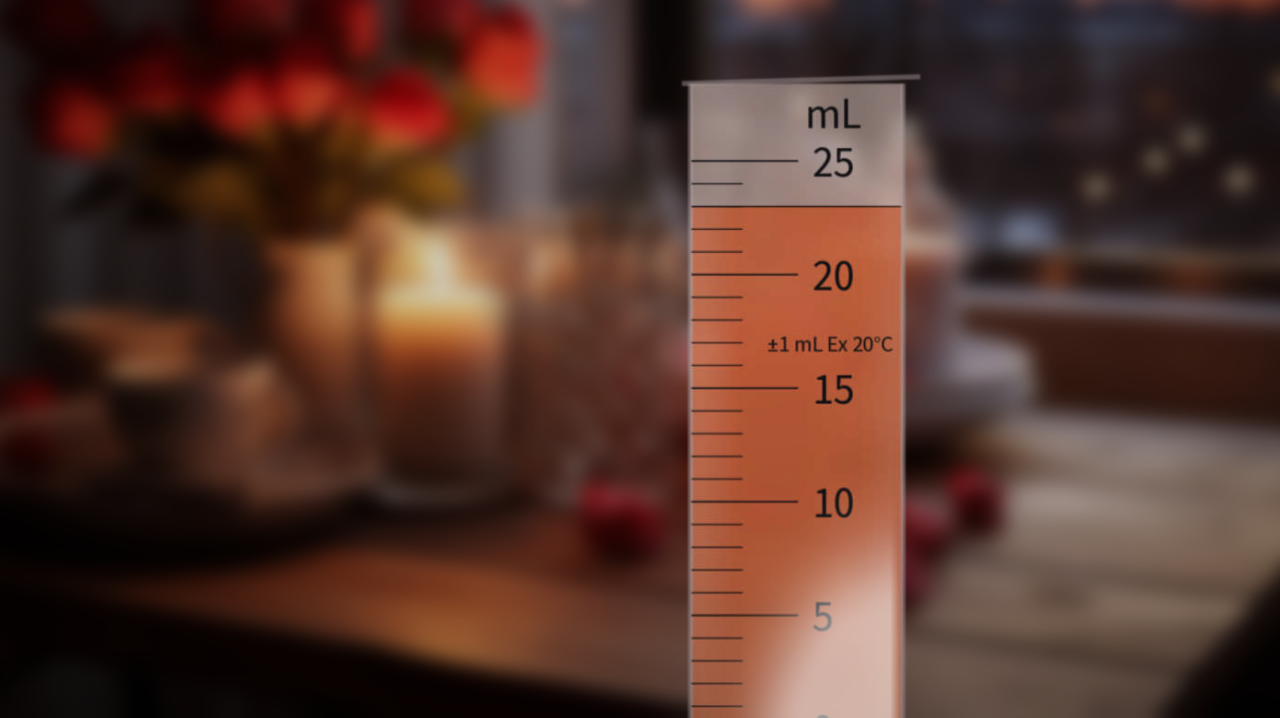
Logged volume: 23; mL
